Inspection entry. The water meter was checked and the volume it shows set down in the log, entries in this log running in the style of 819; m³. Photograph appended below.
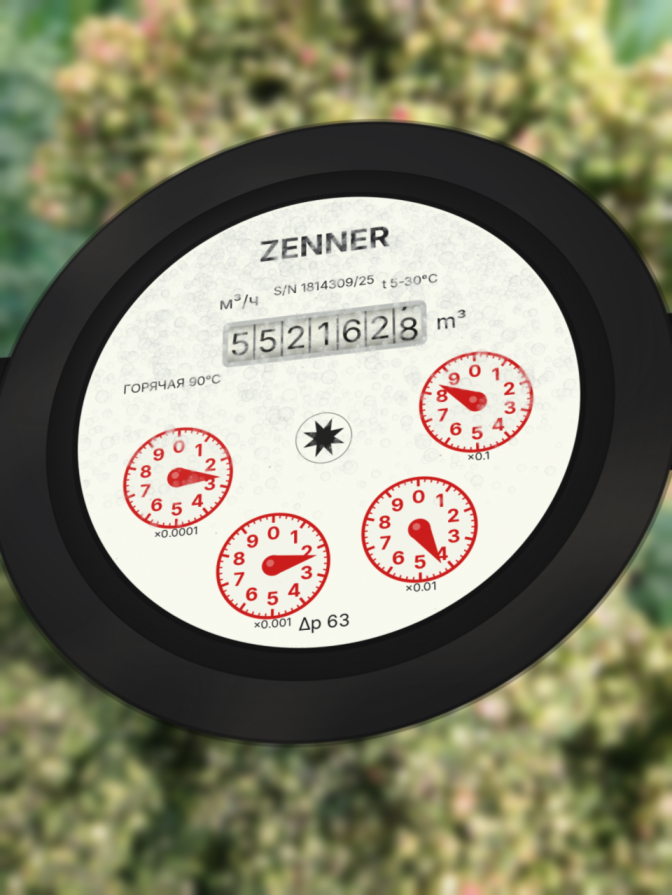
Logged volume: 5521627.8422; m³
